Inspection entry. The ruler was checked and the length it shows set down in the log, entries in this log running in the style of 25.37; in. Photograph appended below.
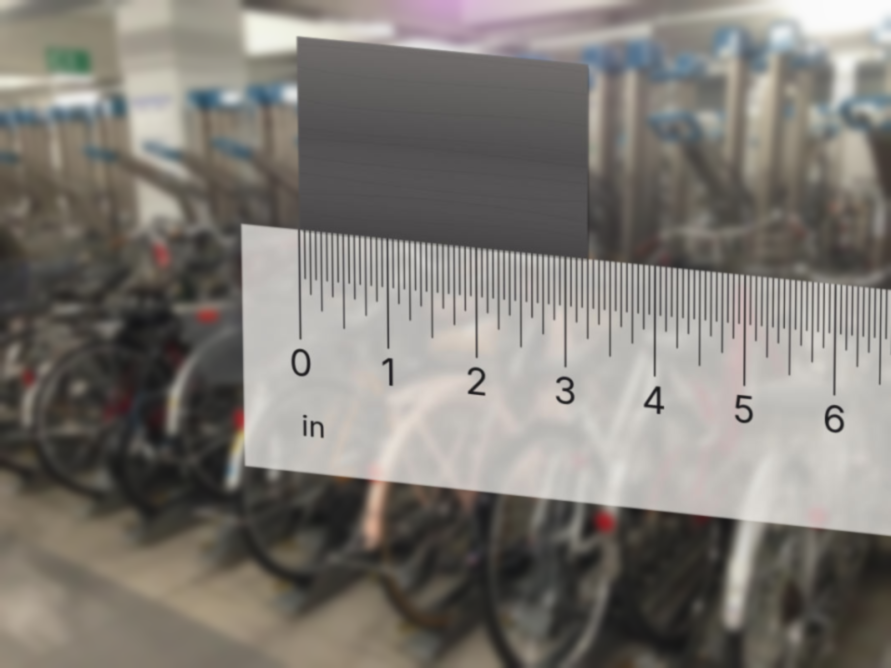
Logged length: 3.25; in
